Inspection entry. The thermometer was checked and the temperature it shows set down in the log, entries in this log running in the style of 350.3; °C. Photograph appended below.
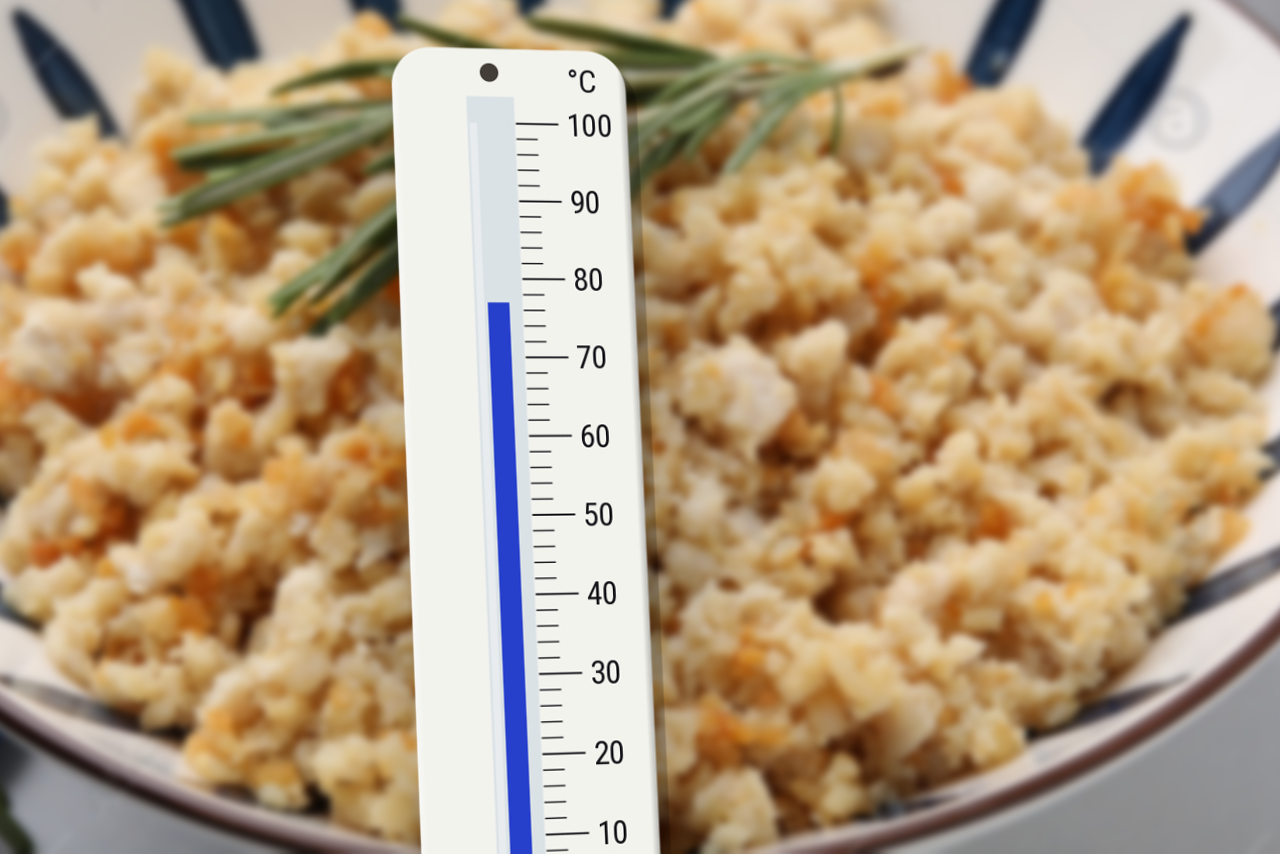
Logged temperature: 77; °C
